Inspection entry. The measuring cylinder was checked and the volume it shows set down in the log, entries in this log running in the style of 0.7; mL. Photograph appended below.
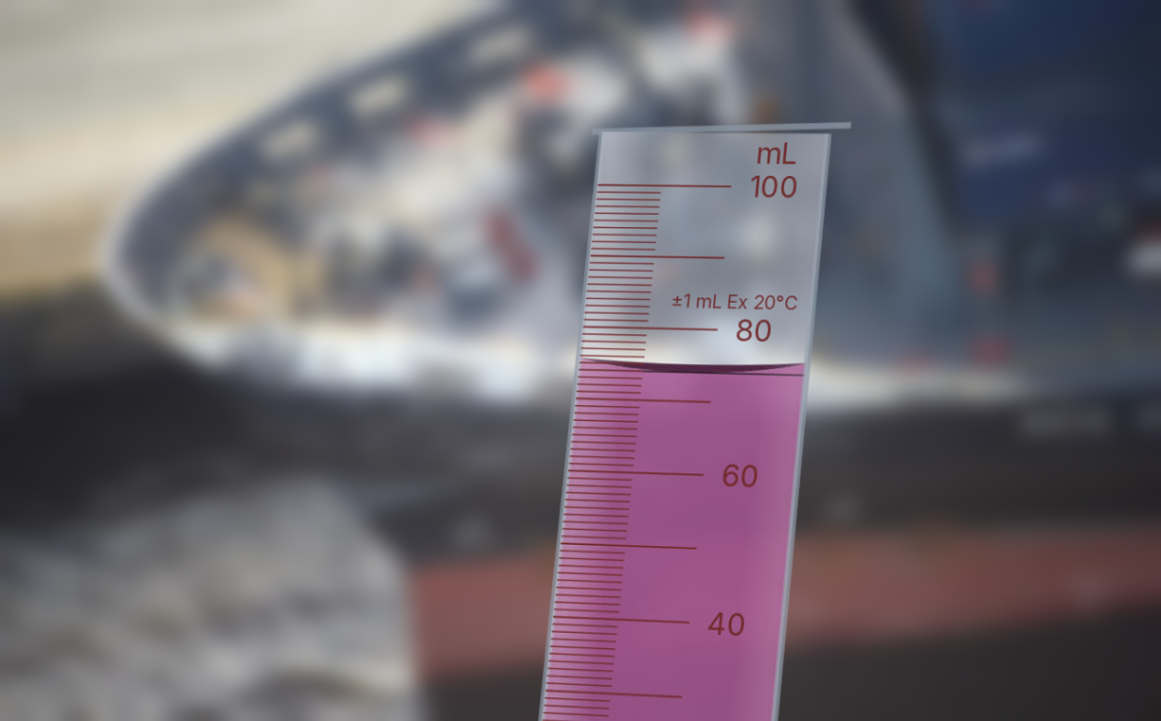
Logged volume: 74; mL
